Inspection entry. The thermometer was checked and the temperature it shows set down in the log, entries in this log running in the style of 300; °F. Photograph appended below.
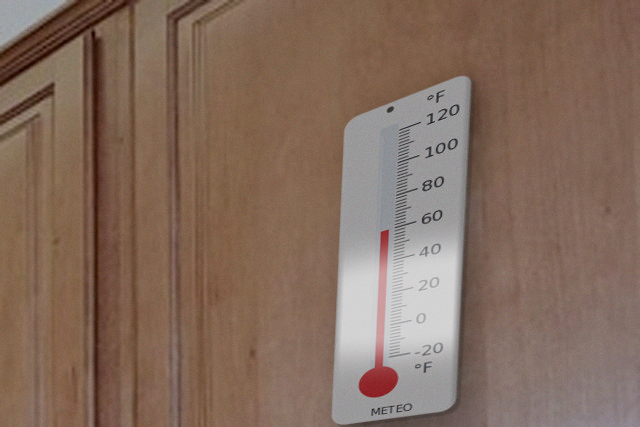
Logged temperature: 60; °F
